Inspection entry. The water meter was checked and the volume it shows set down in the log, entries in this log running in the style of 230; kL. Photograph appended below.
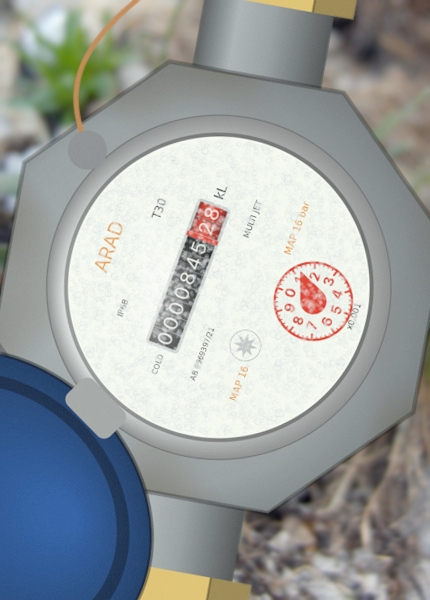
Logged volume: 845.281; kL
